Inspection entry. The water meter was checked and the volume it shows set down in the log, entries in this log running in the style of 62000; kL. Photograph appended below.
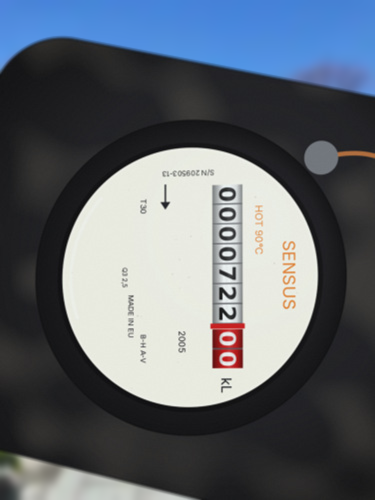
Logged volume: 722.00; kL
